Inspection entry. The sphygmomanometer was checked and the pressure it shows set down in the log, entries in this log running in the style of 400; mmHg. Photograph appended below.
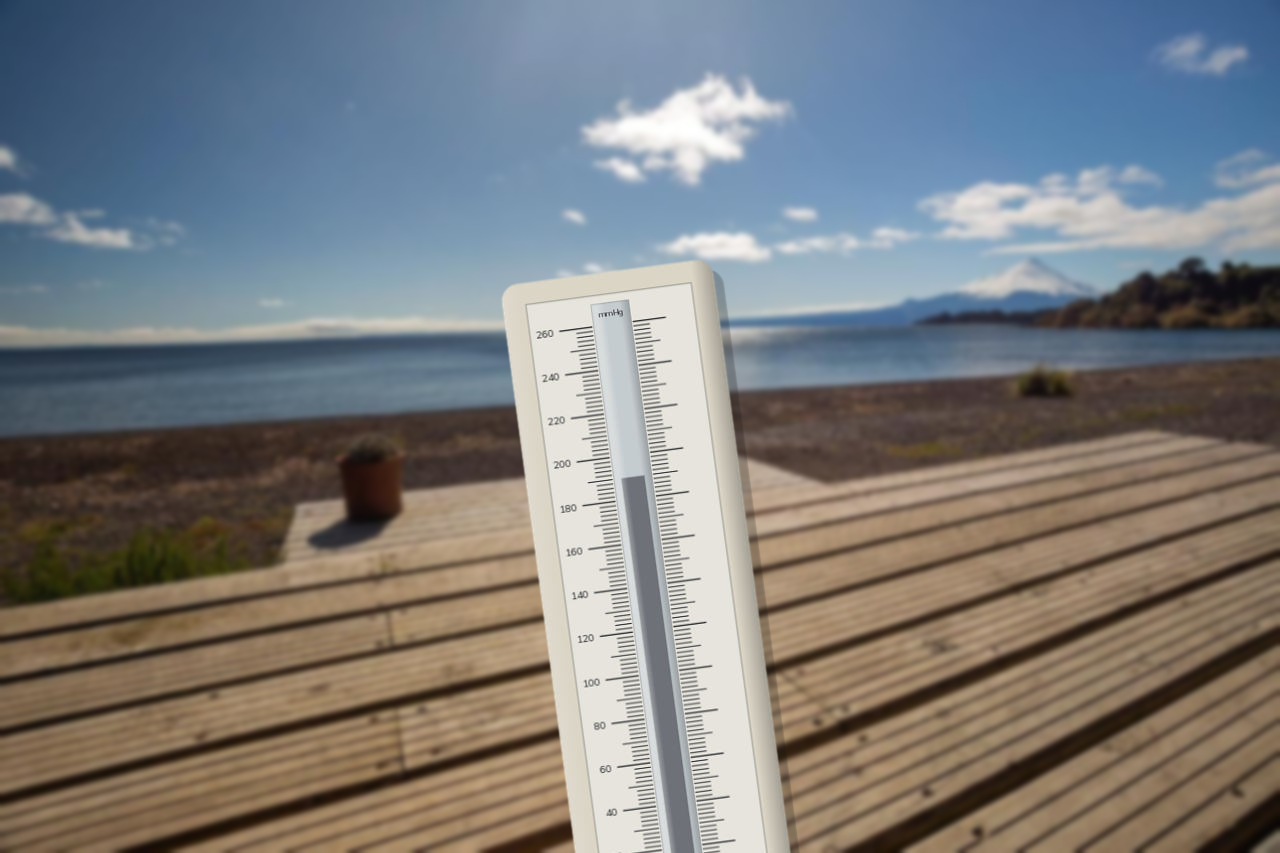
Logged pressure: 190; mmHg
